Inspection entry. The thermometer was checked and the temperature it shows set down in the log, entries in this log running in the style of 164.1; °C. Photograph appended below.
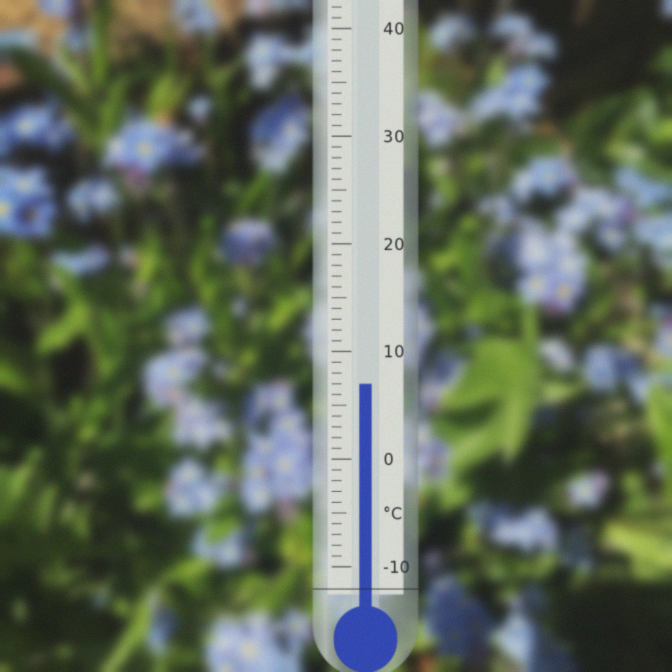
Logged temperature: 7; °C
